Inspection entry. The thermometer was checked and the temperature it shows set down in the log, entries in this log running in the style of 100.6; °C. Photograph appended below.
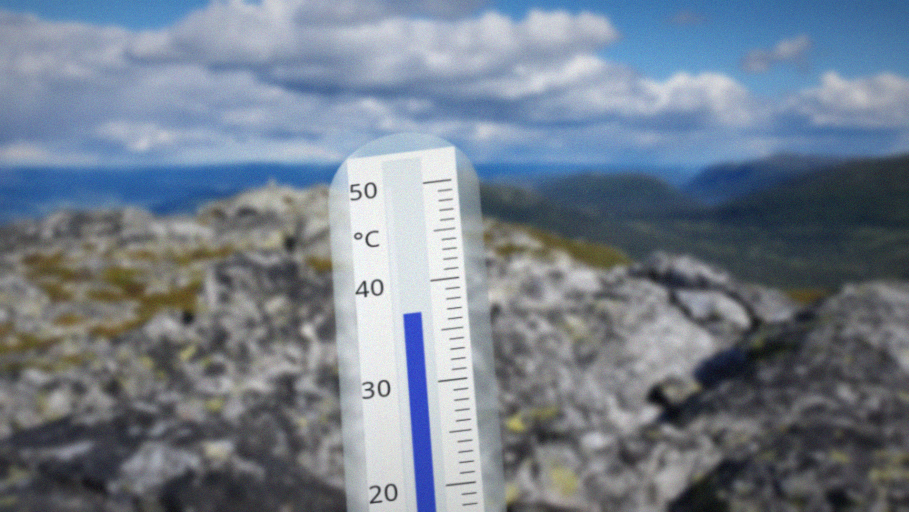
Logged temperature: 37; °C
